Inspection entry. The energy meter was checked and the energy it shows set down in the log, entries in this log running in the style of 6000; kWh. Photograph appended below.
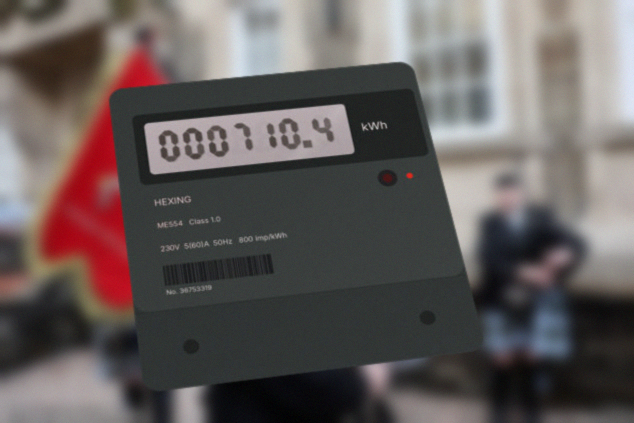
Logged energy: 710.4; kWh
